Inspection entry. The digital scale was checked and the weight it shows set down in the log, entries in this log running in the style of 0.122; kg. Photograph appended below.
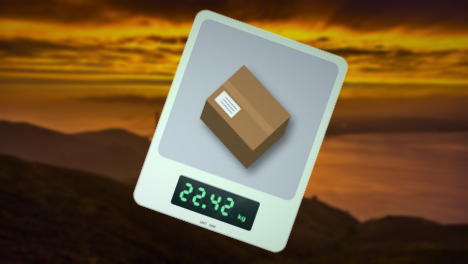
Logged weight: 22.42; kg
